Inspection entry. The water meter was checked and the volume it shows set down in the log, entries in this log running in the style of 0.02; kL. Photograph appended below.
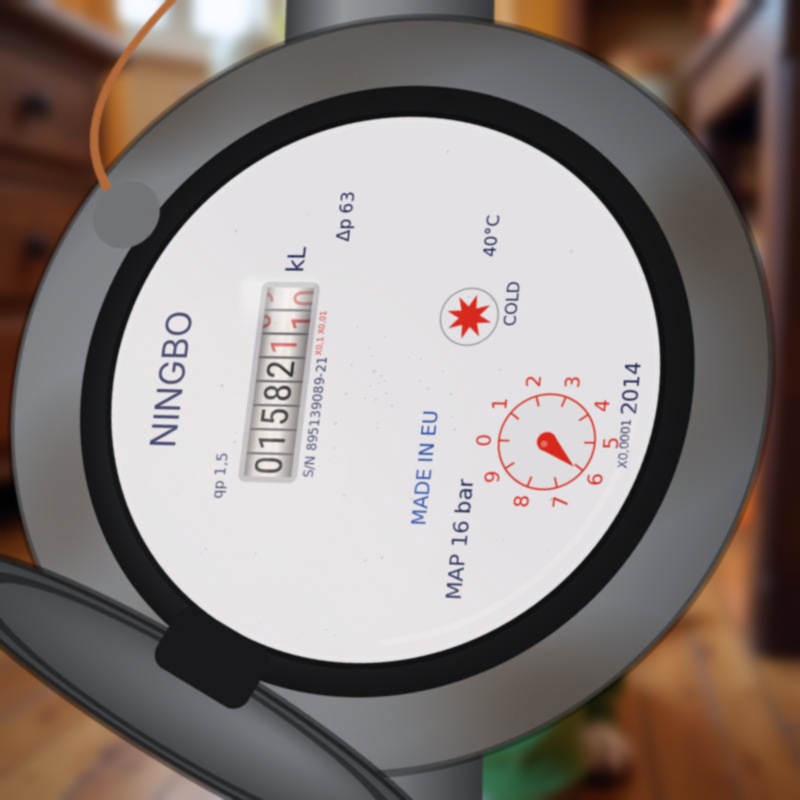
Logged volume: 1582.1096; kL
